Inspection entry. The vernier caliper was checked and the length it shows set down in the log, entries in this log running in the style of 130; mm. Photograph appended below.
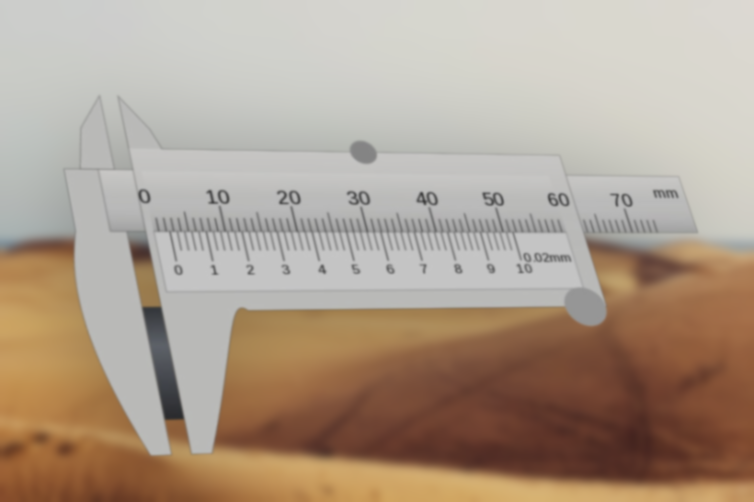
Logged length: 2.5; mm
